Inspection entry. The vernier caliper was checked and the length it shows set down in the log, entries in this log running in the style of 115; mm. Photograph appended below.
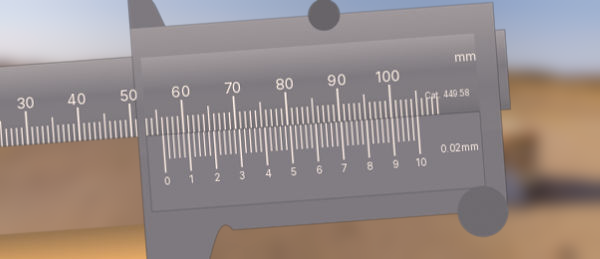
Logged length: 56.0; mm
